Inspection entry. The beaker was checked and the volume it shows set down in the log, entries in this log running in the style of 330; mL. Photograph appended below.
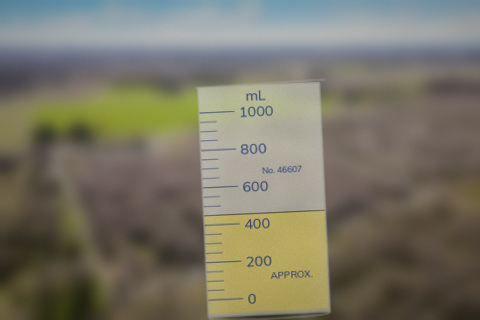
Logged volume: 450; mL
